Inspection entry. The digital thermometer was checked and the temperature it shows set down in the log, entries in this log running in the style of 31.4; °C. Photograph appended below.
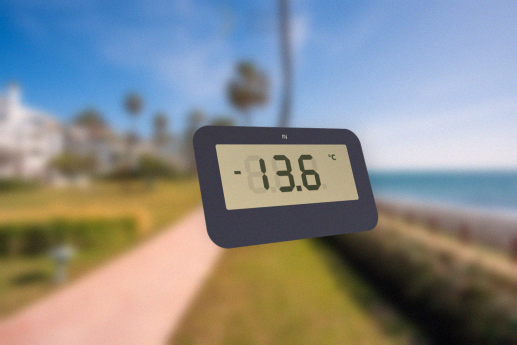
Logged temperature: -13.6; °C
